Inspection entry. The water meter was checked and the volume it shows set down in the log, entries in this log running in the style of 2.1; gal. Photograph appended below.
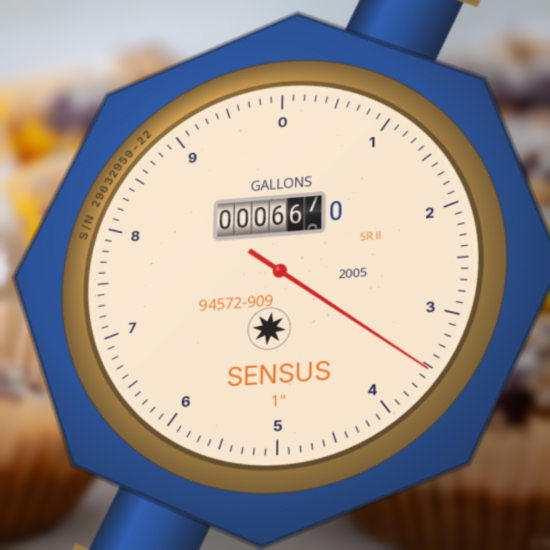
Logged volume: 6673.5; gal
